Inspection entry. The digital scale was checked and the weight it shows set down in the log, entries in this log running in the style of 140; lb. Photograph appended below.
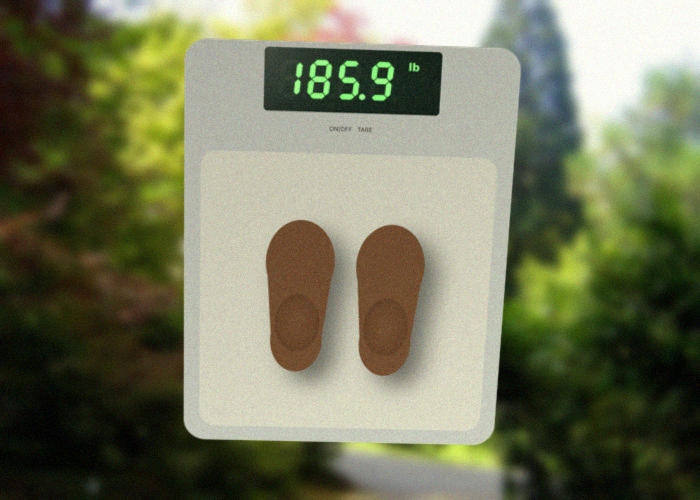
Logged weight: 185.9; lb
